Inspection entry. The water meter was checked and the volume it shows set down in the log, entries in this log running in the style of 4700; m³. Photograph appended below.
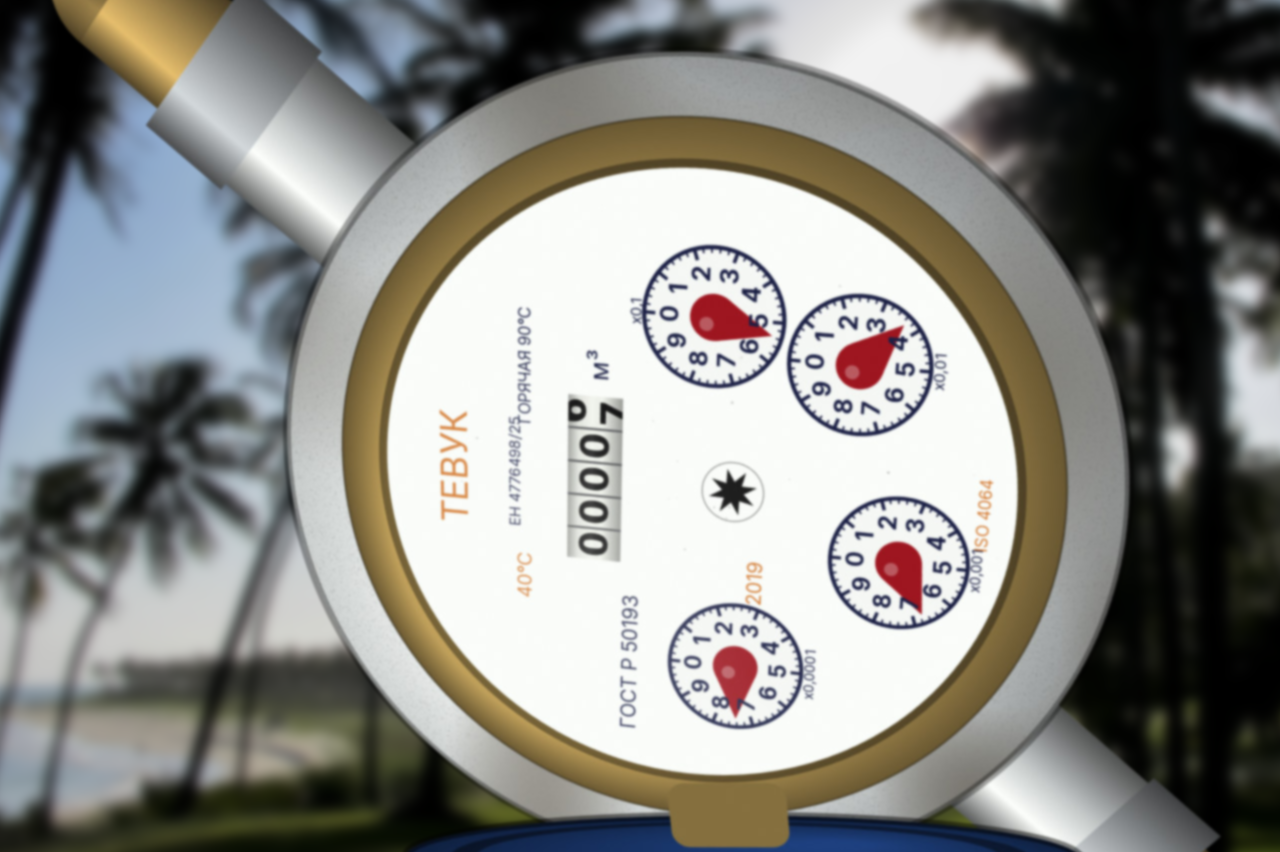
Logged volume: 6.5367; m³
